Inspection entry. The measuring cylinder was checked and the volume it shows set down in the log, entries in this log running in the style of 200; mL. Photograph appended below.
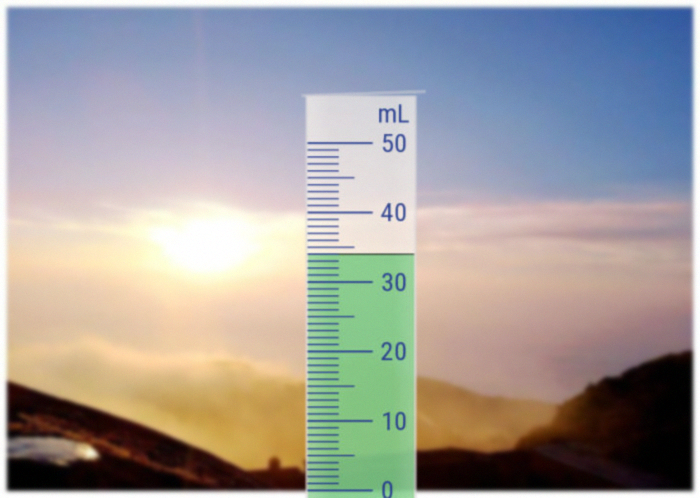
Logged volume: 34; mL
